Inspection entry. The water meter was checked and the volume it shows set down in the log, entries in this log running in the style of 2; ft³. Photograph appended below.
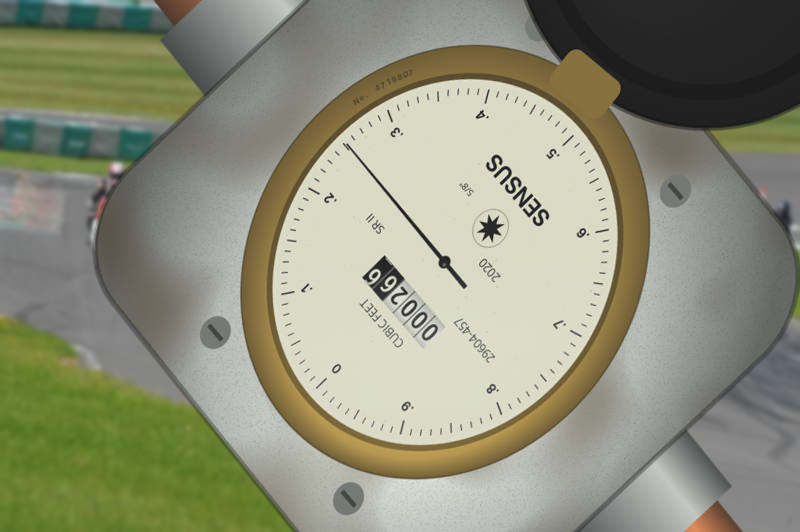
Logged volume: 266.25; ft³
